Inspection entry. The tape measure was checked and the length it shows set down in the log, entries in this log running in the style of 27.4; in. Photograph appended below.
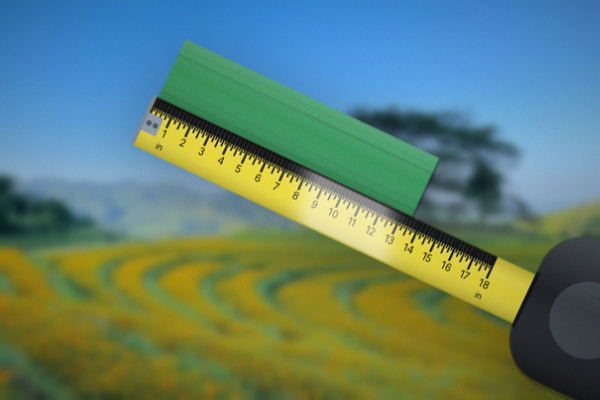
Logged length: 13.5; in
